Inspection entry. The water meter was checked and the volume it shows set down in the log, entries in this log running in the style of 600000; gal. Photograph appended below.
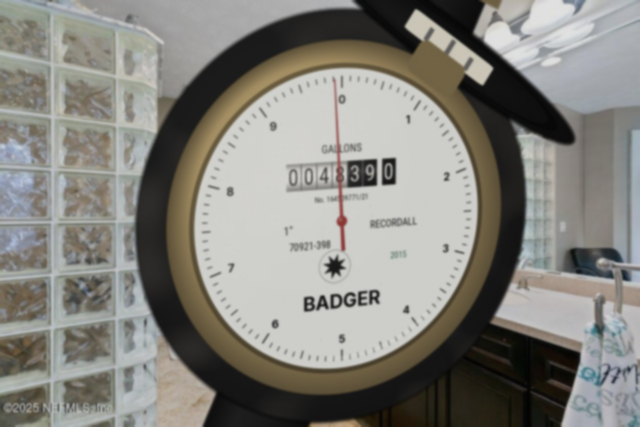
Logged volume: 48389.9; gal
